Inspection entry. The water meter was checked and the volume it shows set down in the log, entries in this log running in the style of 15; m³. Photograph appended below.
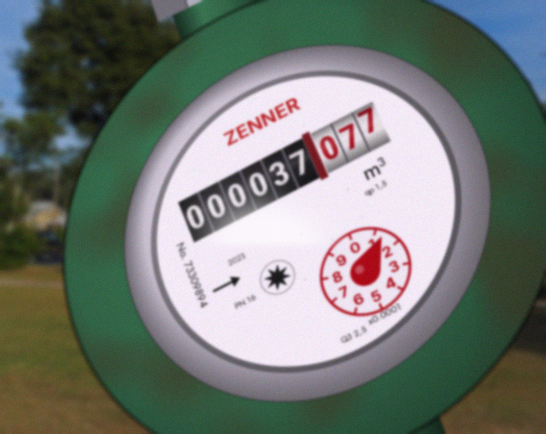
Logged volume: 37.0771; m³
